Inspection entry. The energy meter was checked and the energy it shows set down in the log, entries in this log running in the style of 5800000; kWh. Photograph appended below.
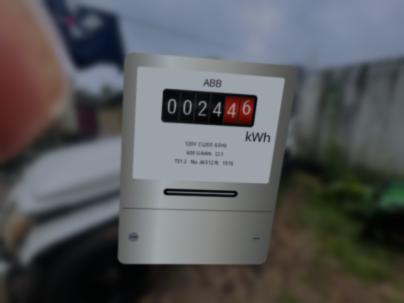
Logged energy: 24.46; kWh
